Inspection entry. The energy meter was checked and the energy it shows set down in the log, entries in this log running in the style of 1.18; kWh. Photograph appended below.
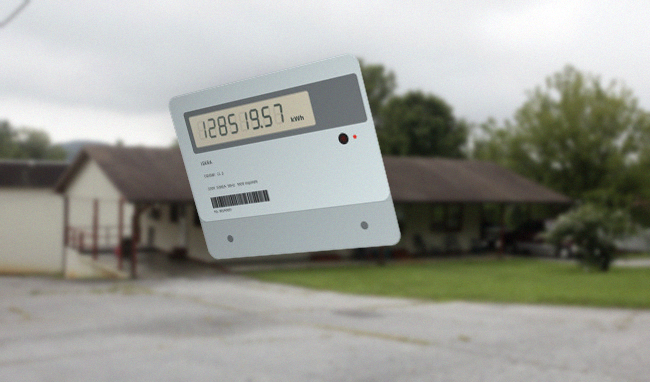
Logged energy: 128519.57; kWh
